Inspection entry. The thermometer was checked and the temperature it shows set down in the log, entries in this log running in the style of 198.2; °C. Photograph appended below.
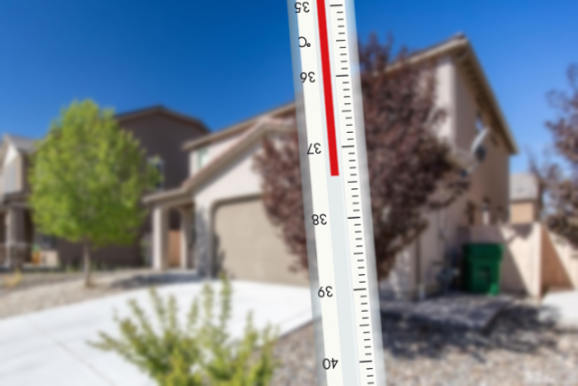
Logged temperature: 37.4; °C
